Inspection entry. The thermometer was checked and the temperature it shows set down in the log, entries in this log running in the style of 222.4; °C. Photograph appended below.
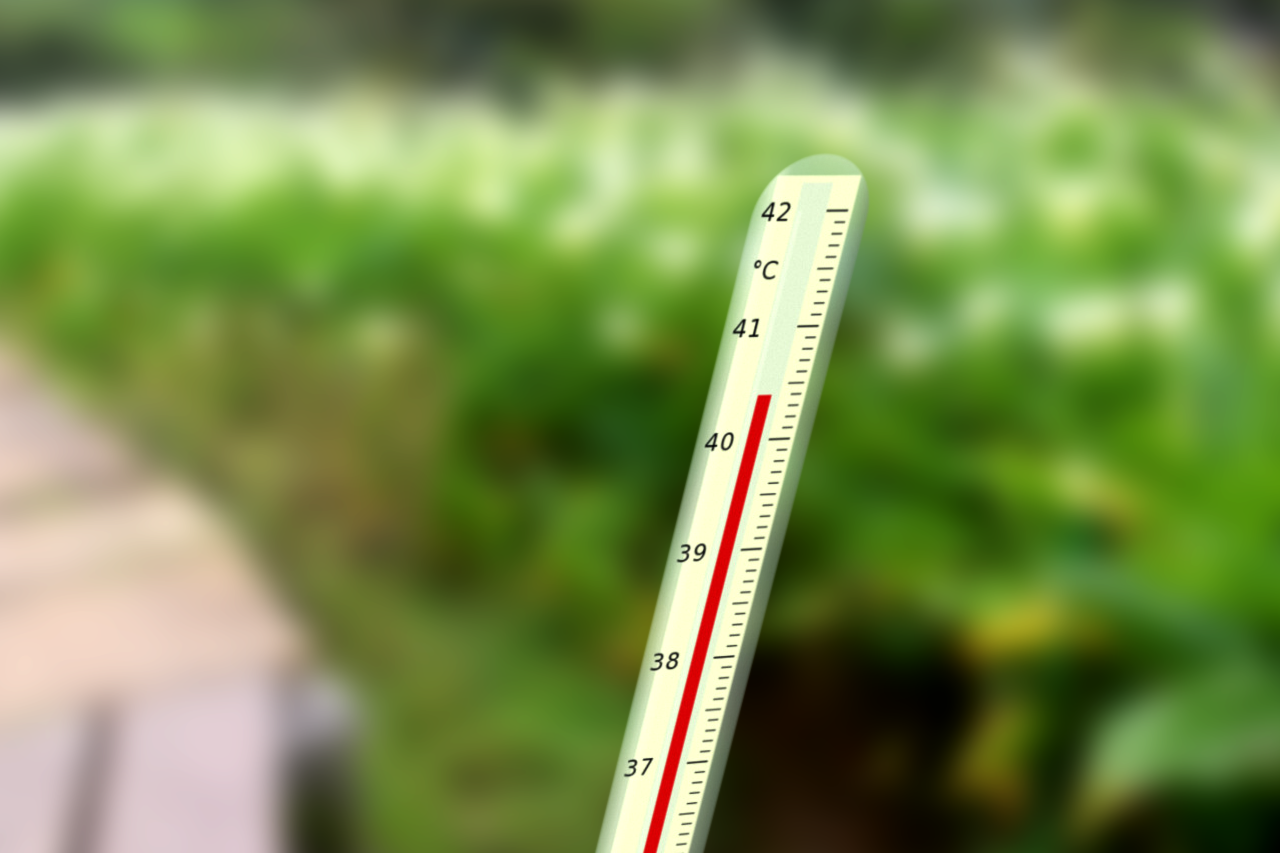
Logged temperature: 40.4; °C
